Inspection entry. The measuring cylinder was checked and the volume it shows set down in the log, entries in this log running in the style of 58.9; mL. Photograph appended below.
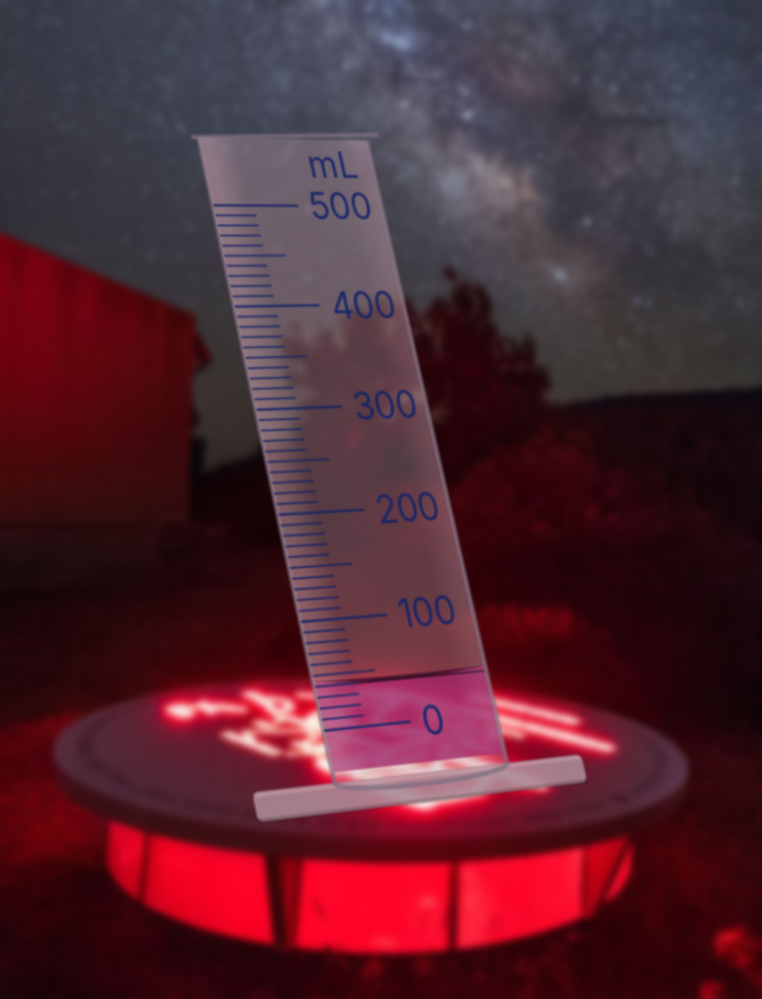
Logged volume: 40; mL
